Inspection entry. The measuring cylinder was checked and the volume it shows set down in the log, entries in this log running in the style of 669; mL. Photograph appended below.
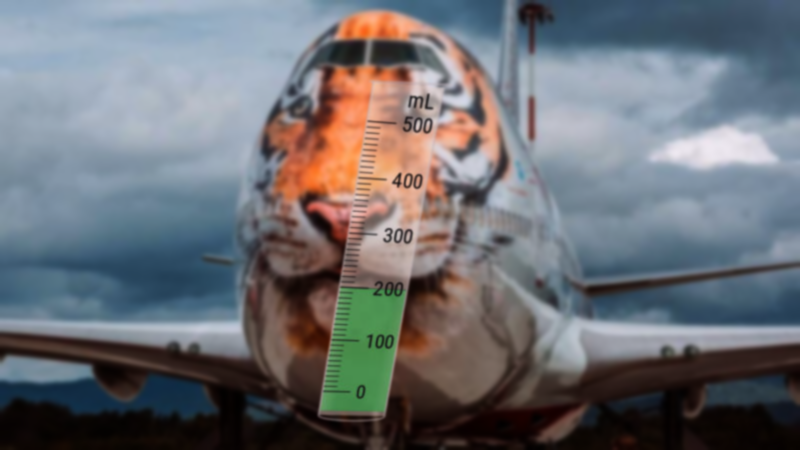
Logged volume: 200; mL
